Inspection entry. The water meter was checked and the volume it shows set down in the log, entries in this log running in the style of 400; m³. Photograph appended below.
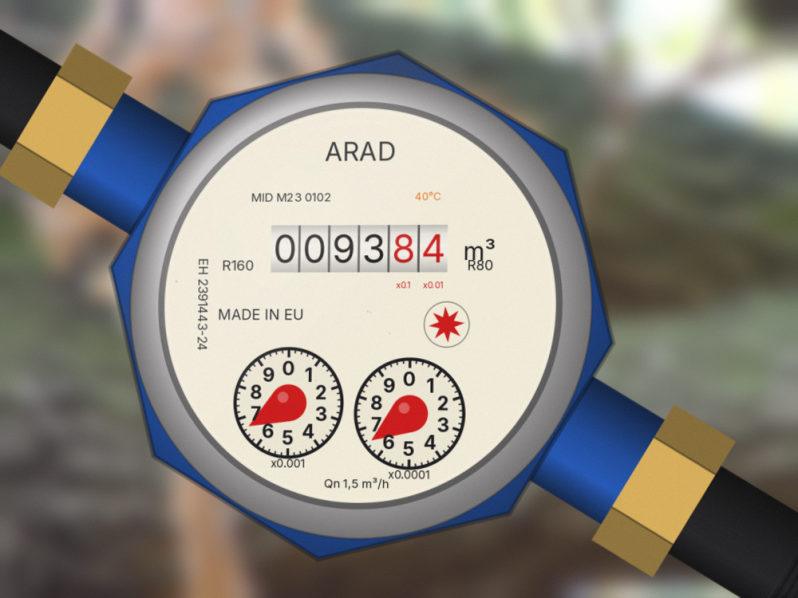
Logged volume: 93.8466; m³
